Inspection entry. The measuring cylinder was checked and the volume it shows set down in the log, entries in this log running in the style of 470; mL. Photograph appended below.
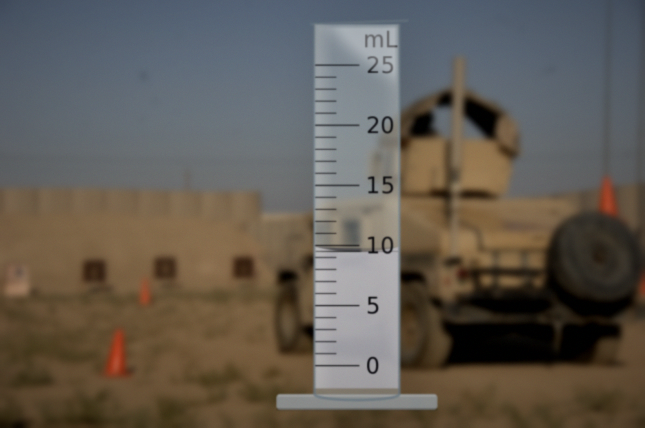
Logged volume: 9.5; mL
